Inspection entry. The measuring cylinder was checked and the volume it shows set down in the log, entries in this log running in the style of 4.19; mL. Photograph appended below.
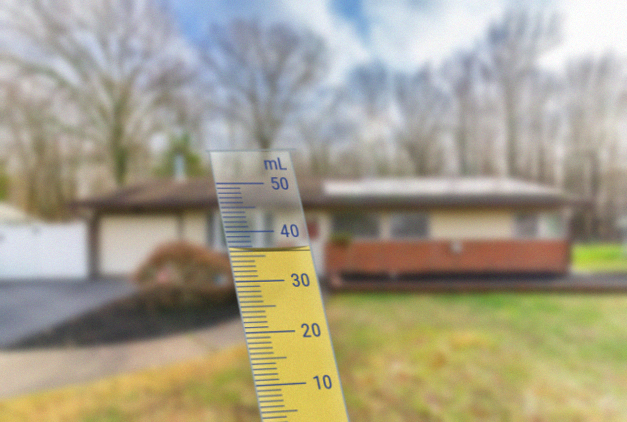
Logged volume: 36; mL
